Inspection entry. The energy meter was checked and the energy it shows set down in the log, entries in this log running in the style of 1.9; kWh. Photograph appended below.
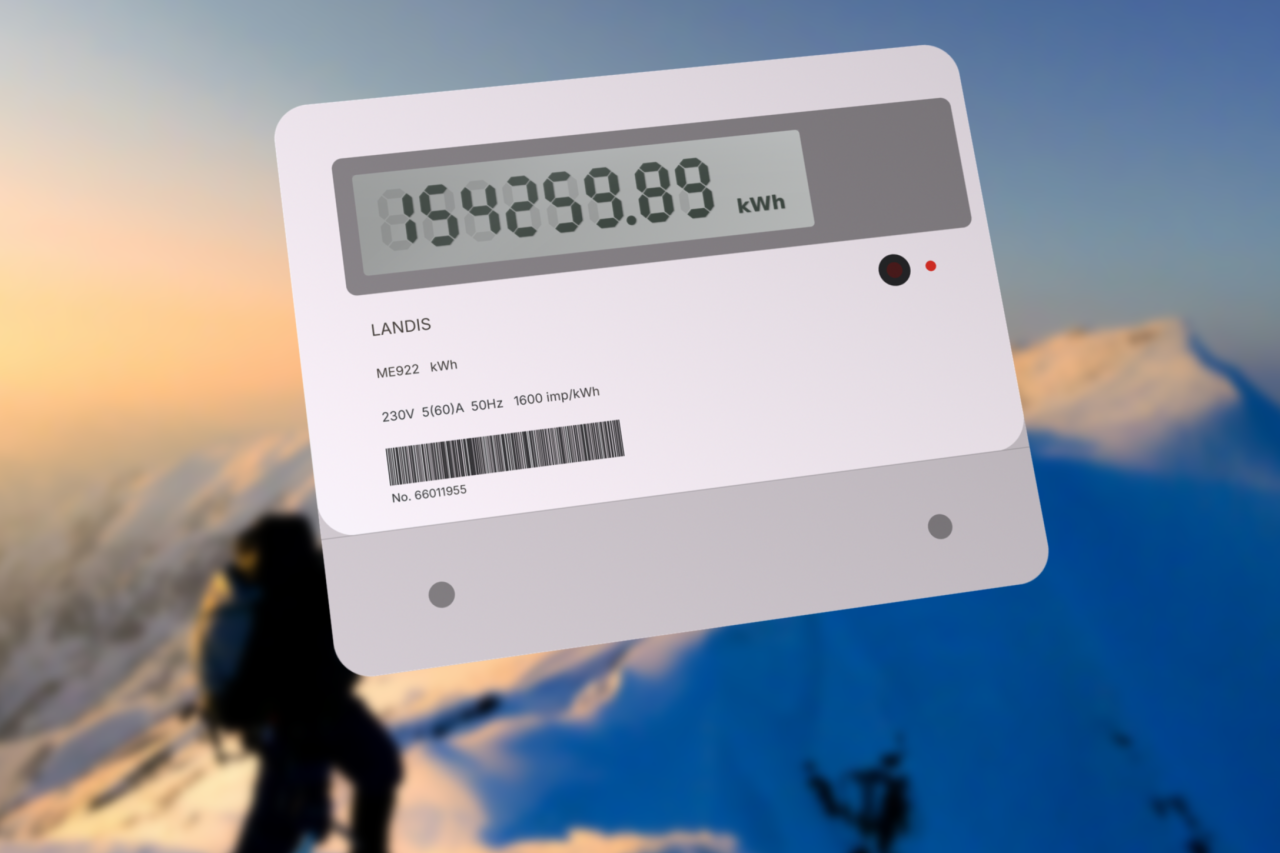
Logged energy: 154259.89; kWh
